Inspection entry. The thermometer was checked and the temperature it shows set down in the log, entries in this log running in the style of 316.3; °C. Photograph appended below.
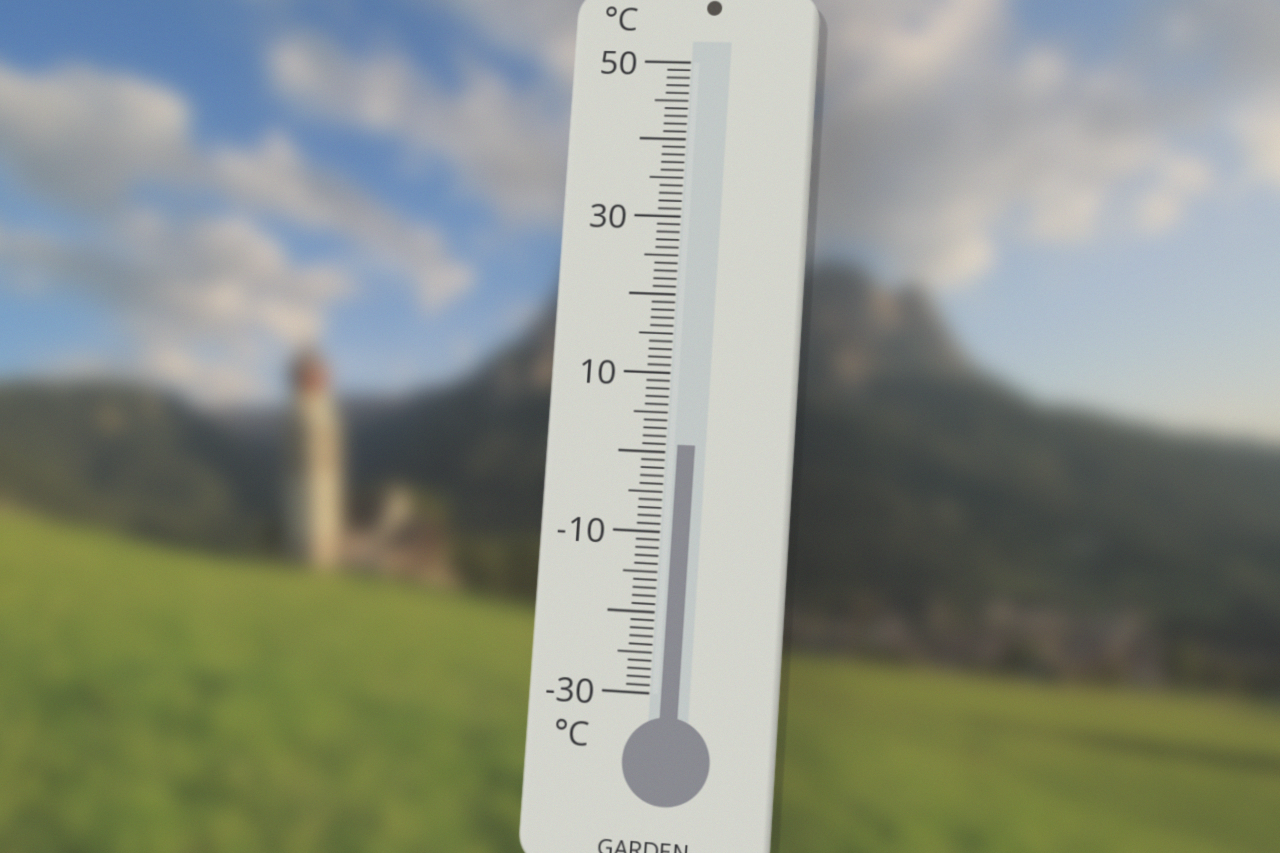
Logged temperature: 1; °C
